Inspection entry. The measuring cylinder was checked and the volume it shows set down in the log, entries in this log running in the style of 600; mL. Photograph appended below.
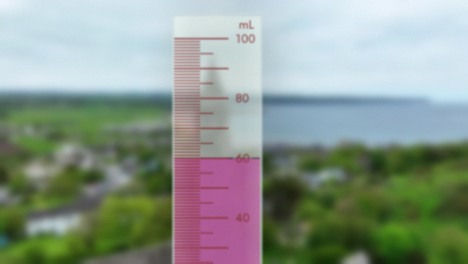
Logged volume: 60; mL
